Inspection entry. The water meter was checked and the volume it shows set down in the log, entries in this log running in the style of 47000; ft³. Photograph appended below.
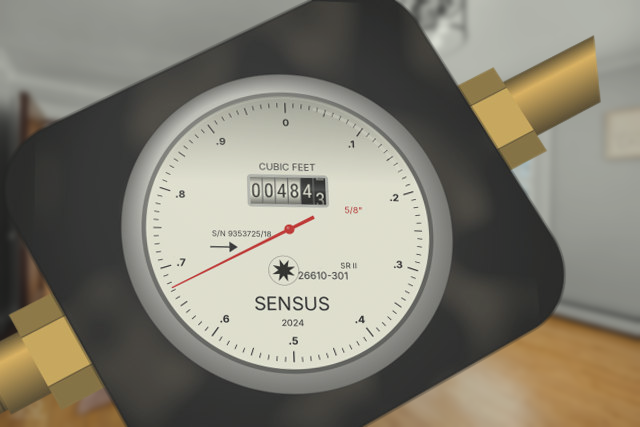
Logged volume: 4842.67; ft³
